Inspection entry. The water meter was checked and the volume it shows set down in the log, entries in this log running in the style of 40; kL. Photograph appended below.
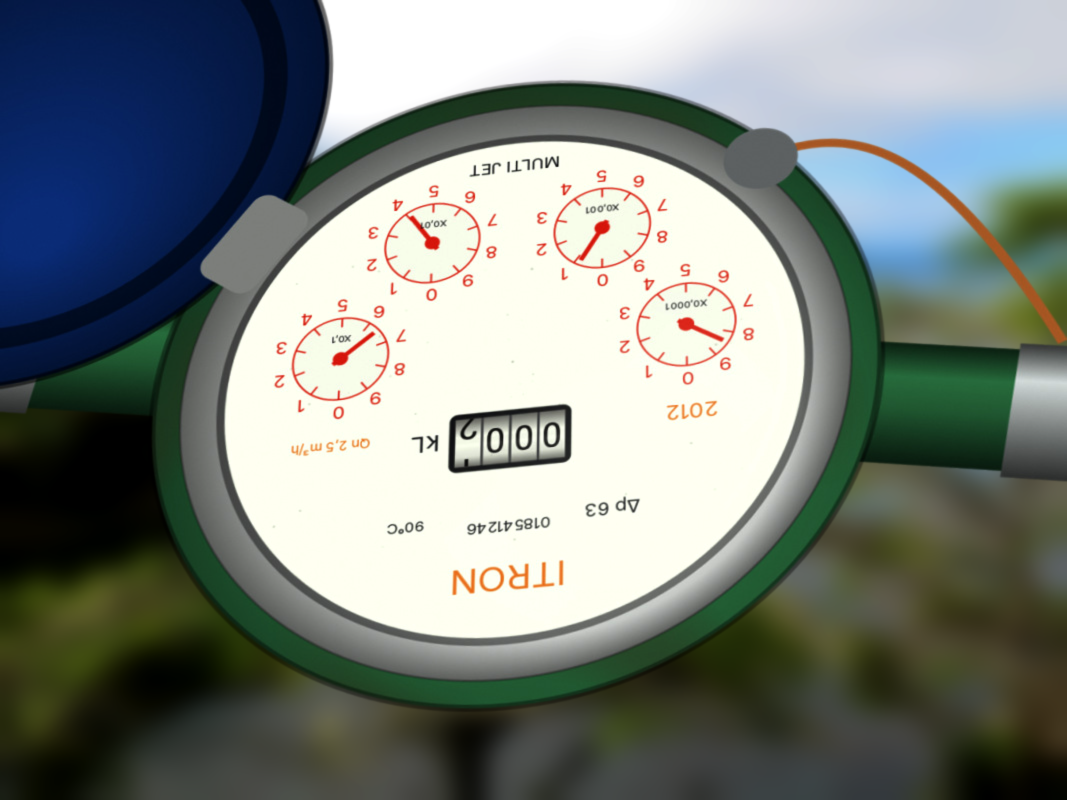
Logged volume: 1.6408; kL
